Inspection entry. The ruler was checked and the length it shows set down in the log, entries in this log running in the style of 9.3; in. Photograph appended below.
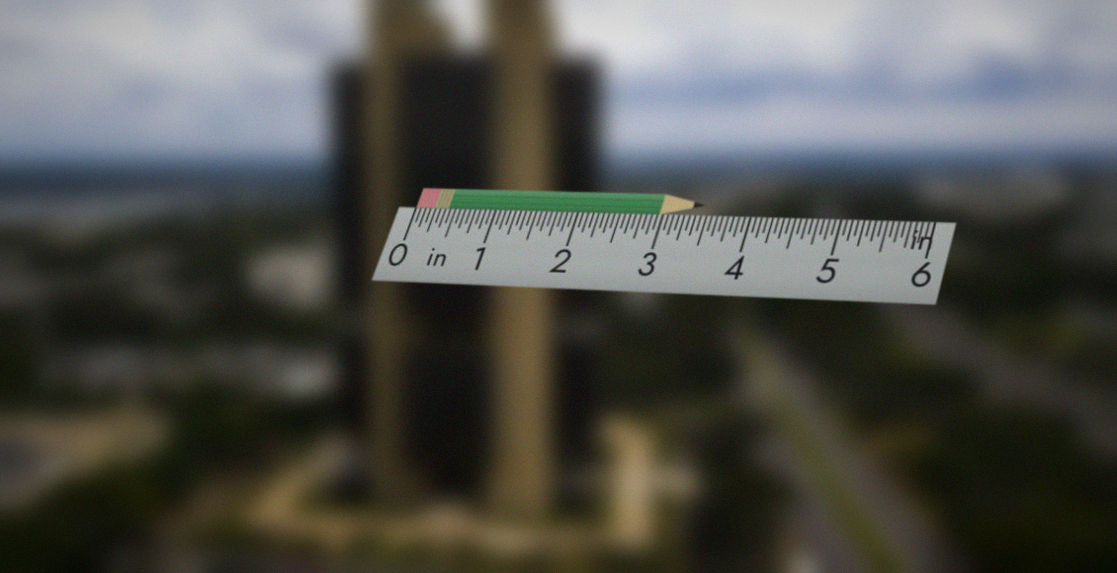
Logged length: 3.4375; in
